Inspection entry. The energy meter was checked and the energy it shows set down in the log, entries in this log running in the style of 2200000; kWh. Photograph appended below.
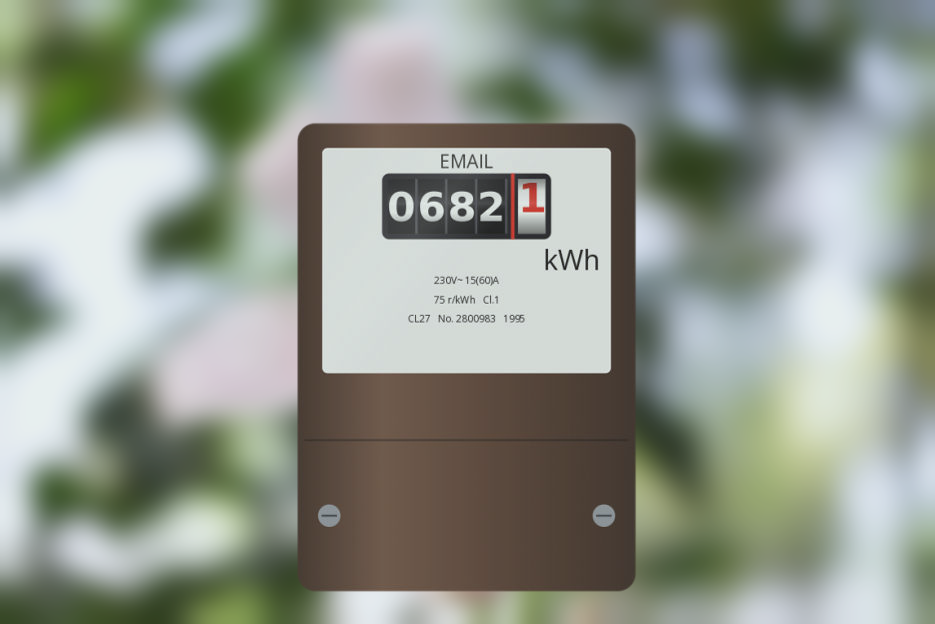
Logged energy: 682.1; kWh
